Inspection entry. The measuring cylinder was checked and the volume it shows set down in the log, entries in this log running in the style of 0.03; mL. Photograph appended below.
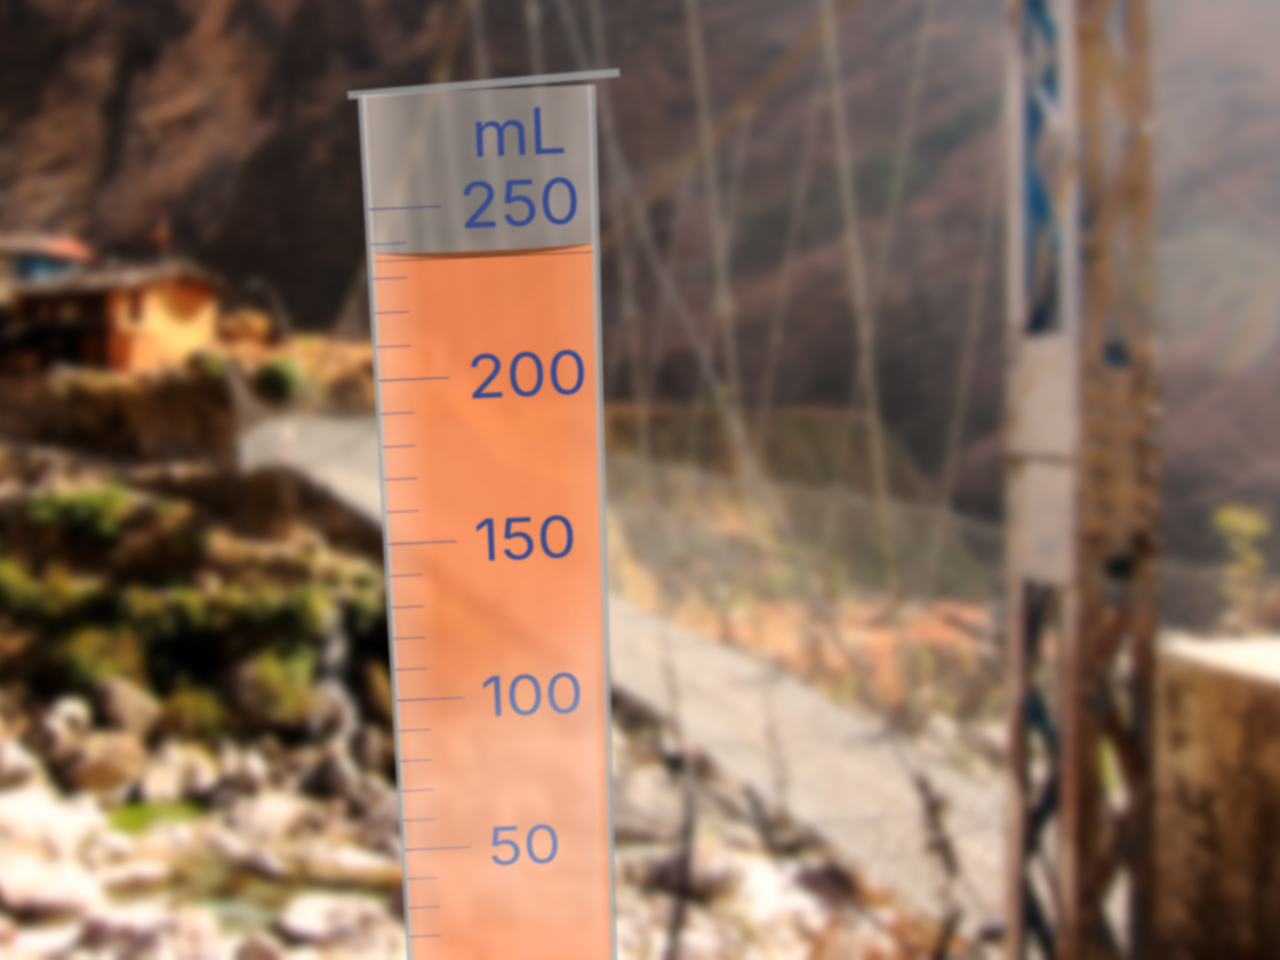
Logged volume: 235; mL
